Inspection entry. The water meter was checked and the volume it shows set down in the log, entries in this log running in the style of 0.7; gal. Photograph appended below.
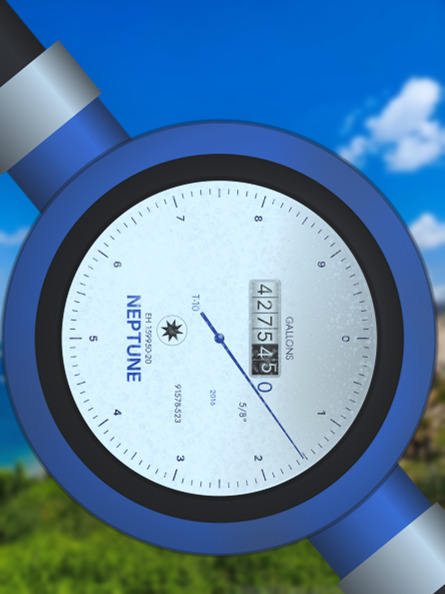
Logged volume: 4275451.5; gal
